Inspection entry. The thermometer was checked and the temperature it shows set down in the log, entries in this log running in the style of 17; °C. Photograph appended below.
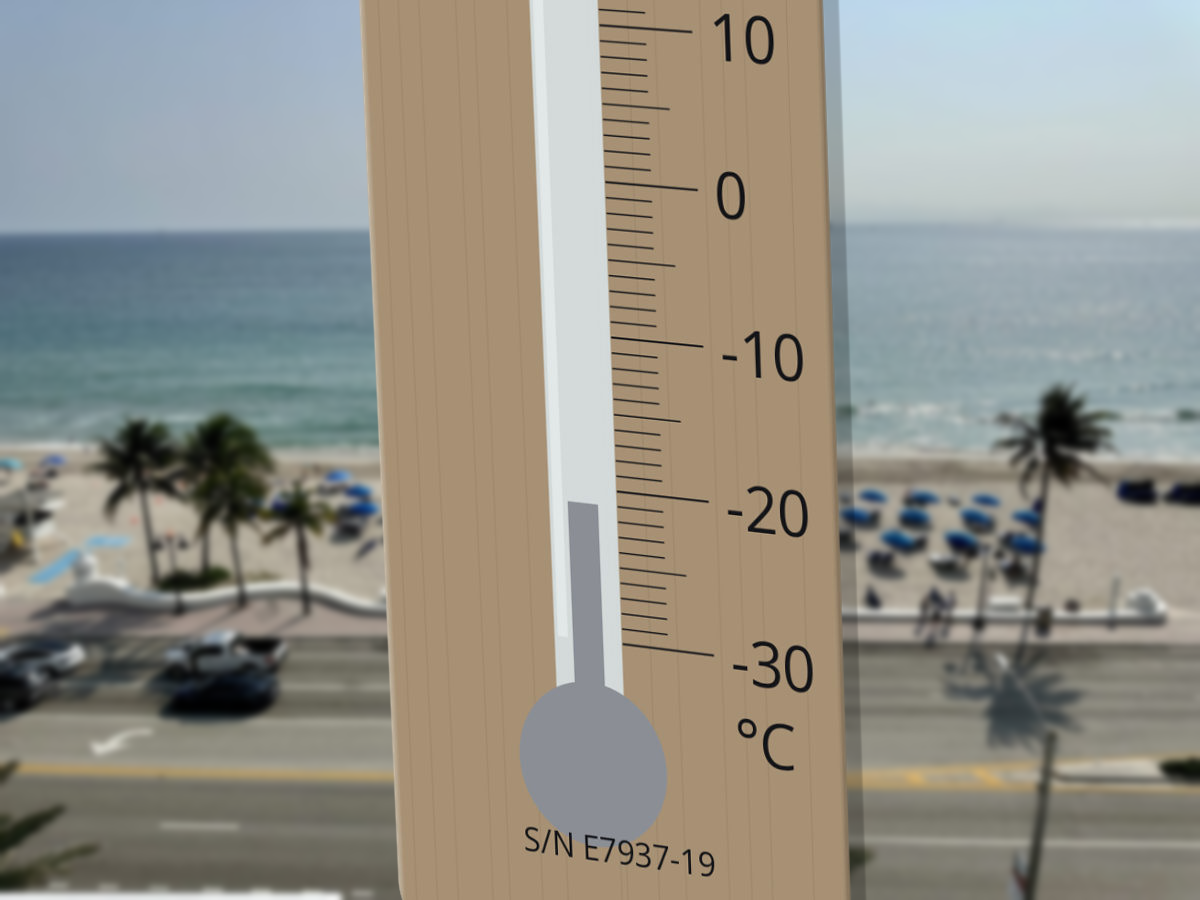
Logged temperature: -21; °C
